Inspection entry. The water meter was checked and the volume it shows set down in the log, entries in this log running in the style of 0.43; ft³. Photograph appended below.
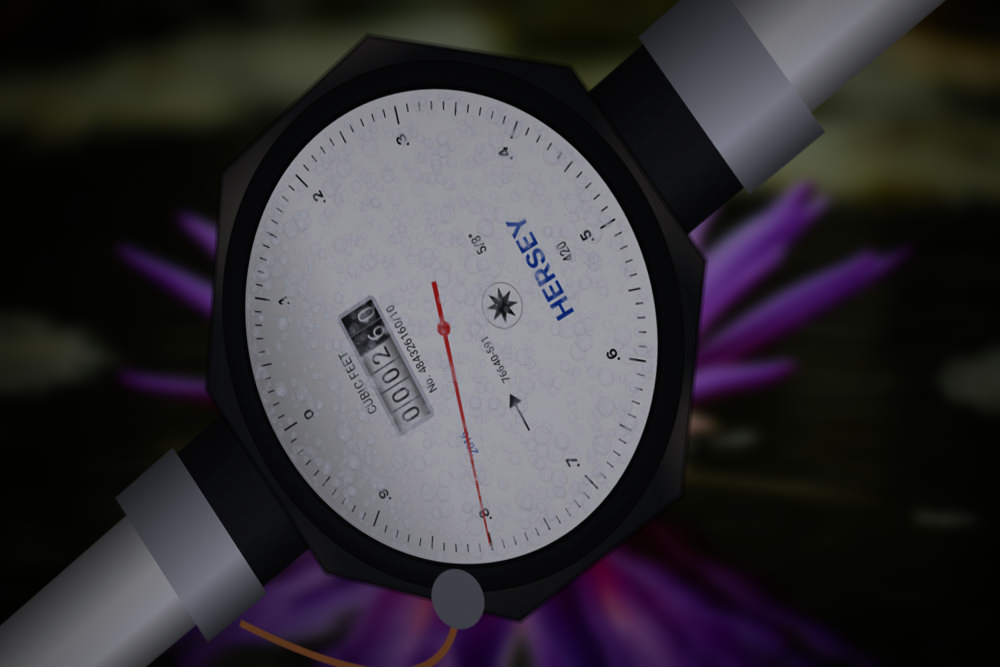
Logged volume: 259.80; ft³
